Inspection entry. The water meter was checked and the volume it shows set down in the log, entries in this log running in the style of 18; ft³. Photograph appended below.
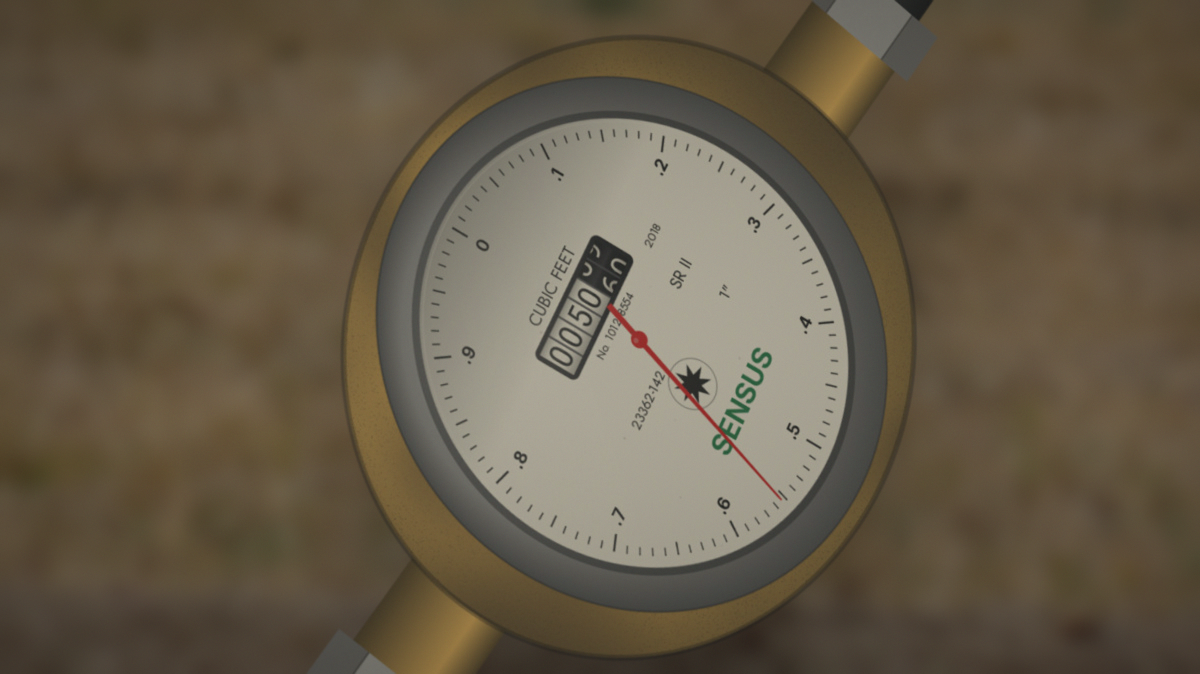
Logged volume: 5059.55; ft³
